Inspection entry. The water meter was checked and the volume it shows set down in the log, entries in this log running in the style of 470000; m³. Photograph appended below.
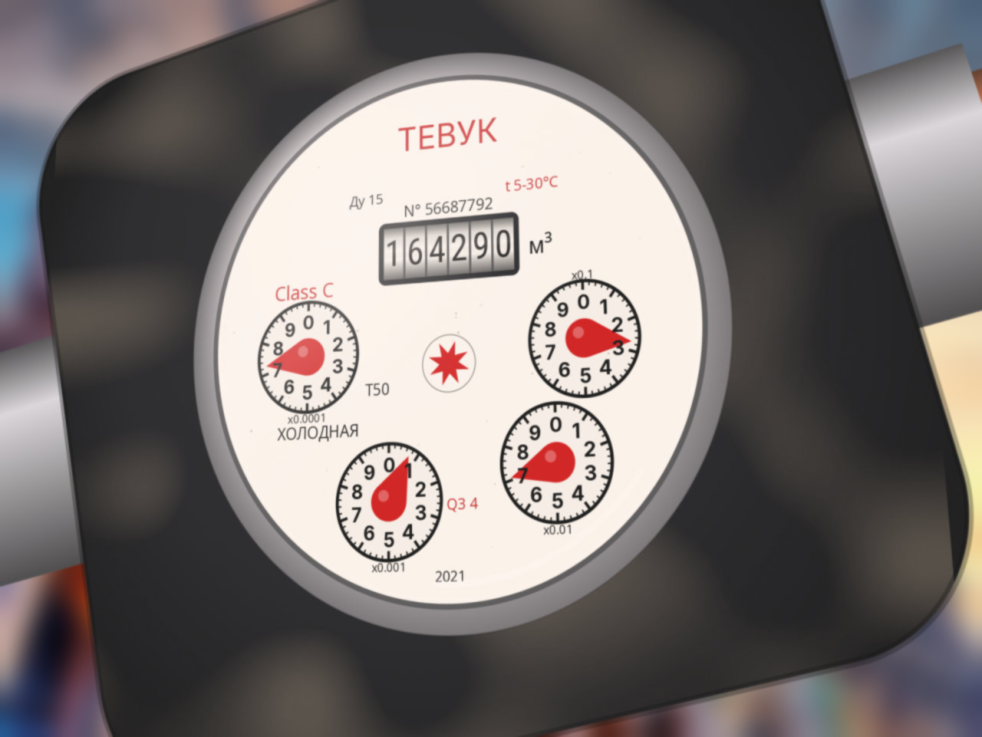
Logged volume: 164290.2707; m³
